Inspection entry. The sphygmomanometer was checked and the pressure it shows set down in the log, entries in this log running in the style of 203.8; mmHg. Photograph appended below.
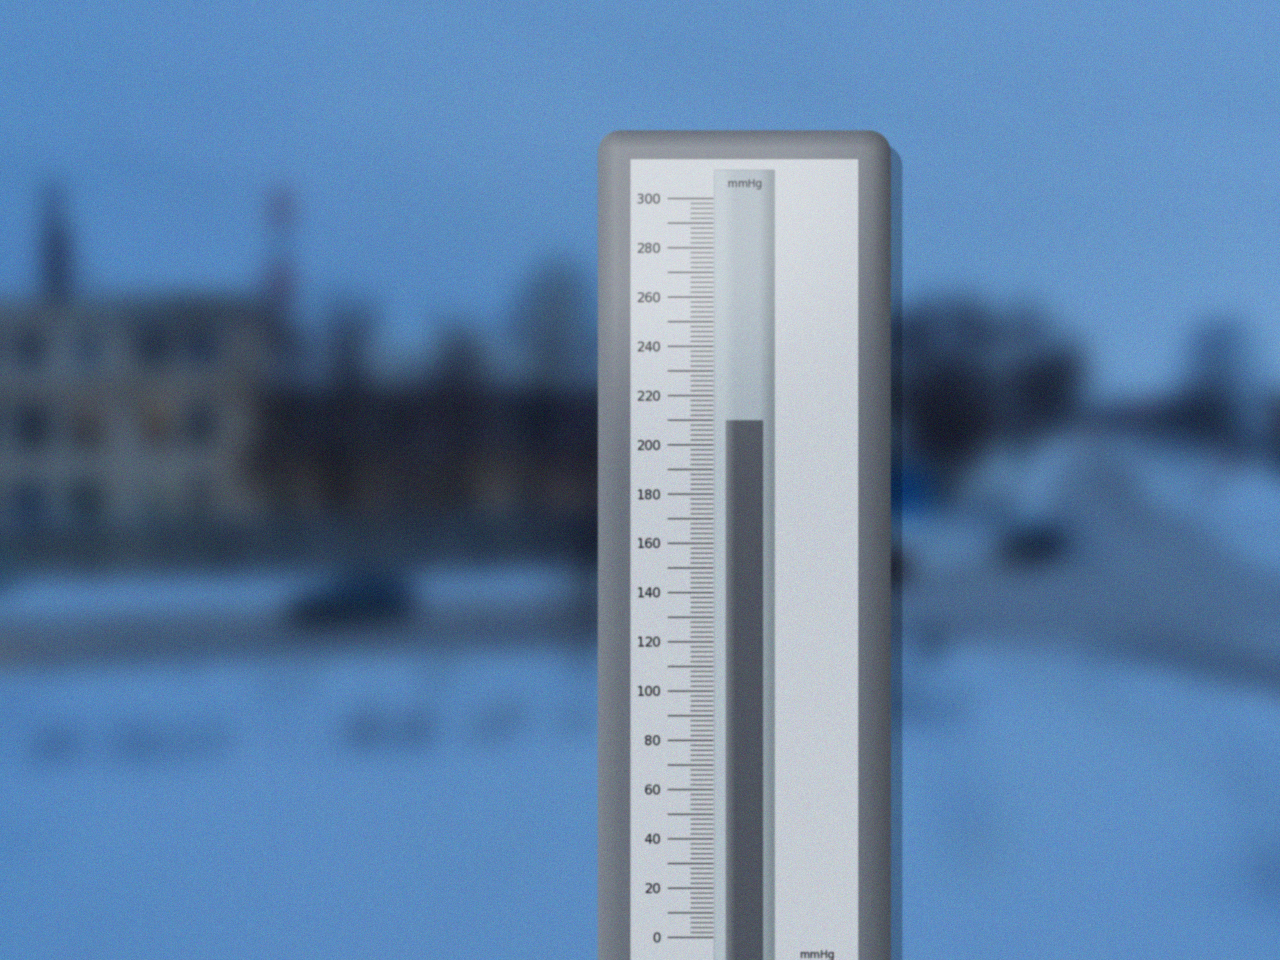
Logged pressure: 210; mmHg
